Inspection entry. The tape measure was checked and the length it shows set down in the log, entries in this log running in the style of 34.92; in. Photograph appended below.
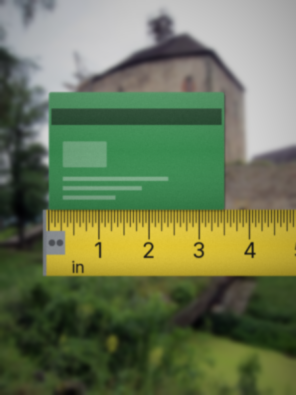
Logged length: 3.5; in
